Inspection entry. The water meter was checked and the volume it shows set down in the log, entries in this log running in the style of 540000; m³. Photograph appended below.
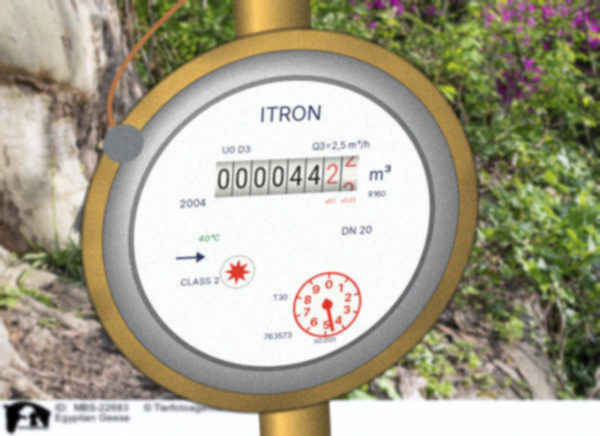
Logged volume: 44.224; m³
